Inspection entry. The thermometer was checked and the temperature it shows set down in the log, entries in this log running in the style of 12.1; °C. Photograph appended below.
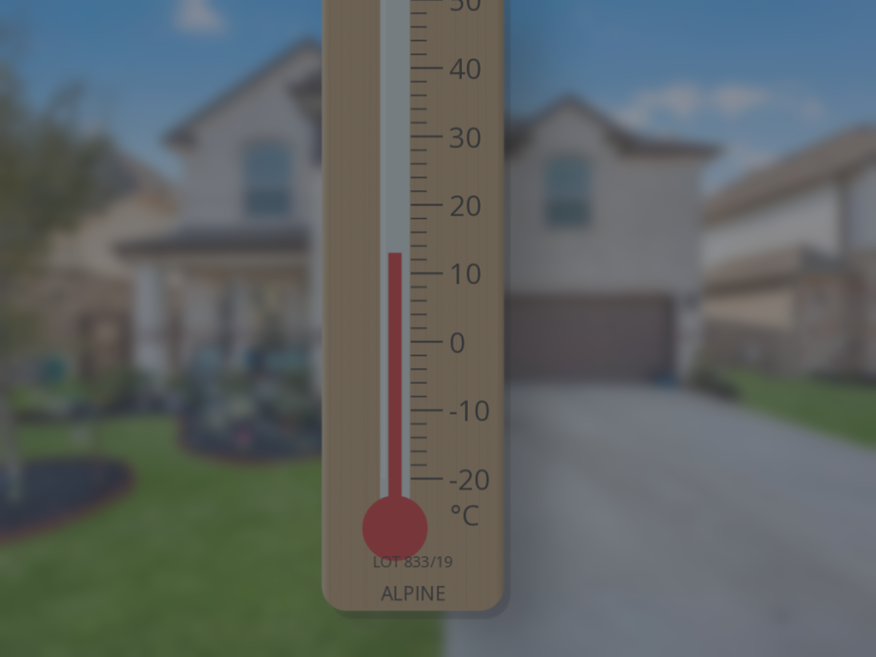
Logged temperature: 13; °C
